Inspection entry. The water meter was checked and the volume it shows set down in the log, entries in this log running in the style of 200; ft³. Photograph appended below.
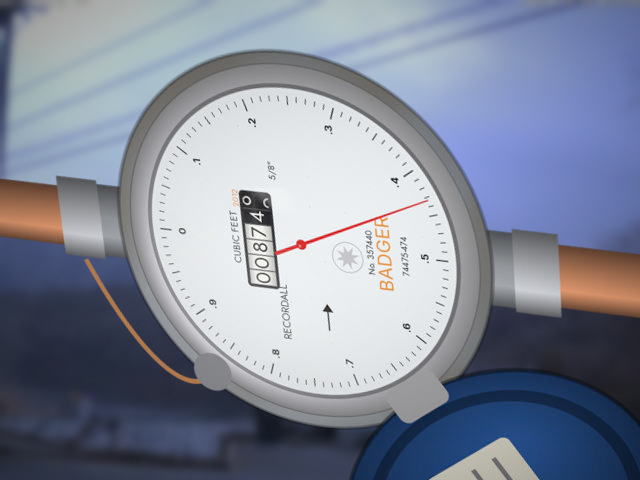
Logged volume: 8748.43; ft³
